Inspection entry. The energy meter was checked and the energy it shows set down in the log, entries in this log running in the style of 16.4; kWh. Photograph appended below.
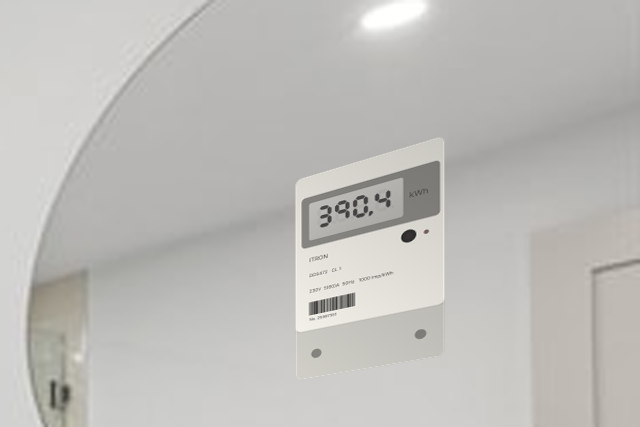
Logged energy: 390.4; kWh
